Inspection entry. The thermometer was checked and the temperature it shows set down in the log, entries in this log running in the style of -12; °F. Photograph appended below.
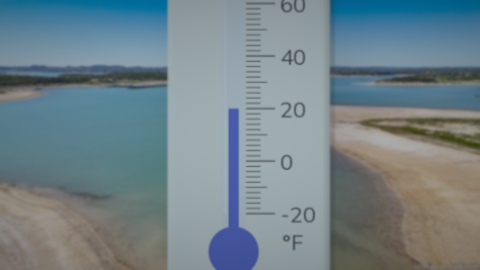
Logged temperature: 20; °F
